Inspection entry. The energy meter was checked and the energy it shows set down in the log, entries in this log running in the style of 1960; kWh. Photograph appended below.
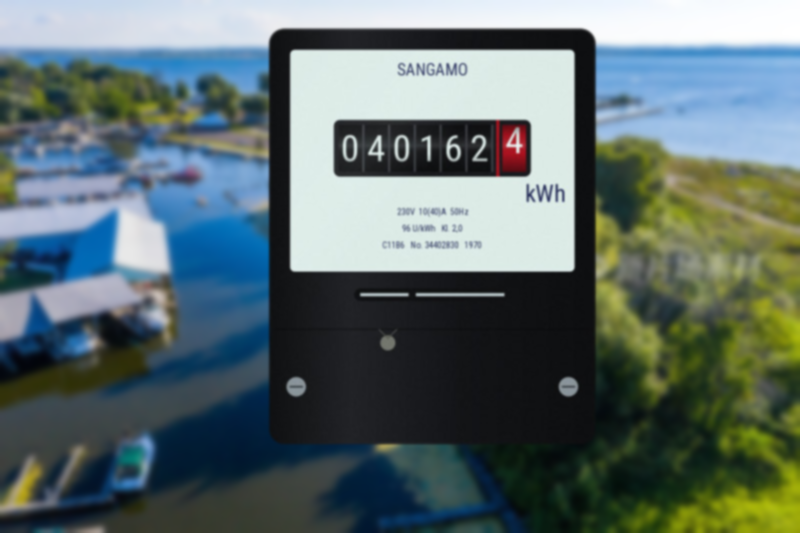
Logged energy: 40162.4; kWh
